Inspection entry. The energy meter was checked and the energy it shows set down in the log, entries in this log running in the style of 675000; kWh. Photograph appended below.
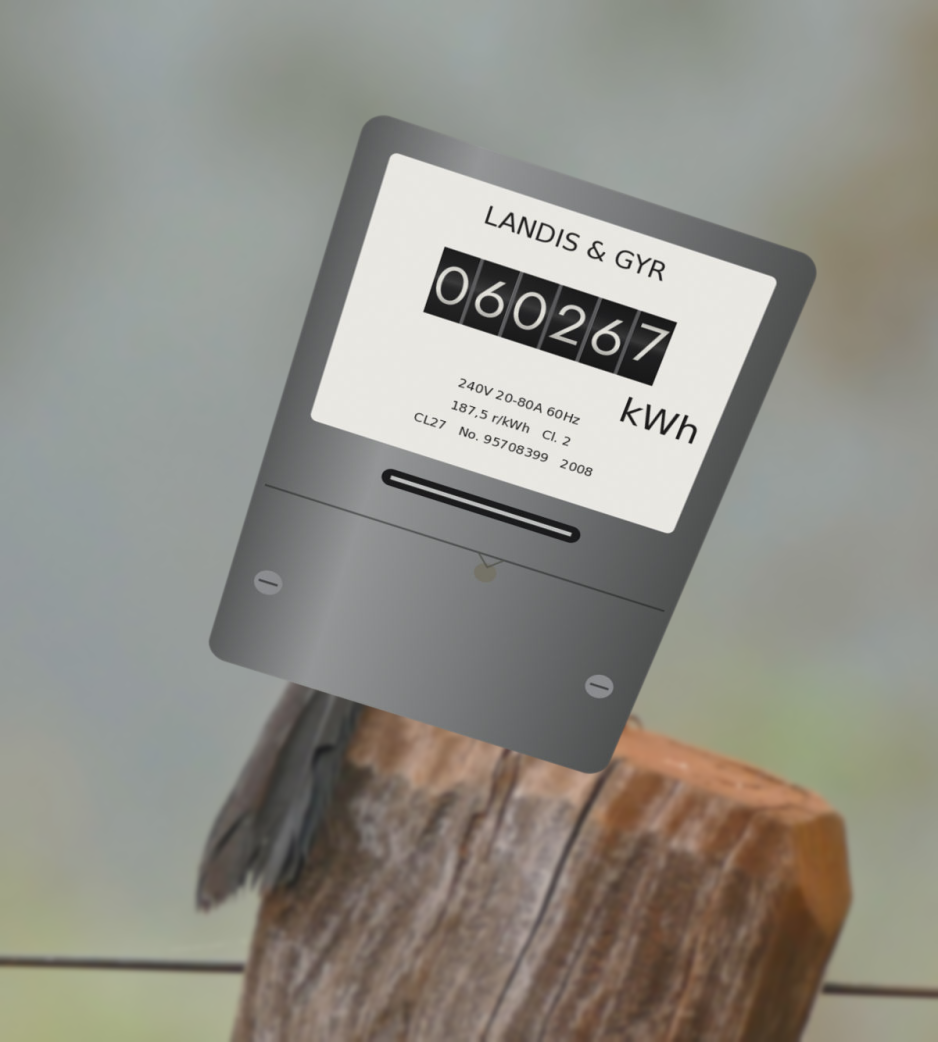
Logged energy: 60267; kWh
